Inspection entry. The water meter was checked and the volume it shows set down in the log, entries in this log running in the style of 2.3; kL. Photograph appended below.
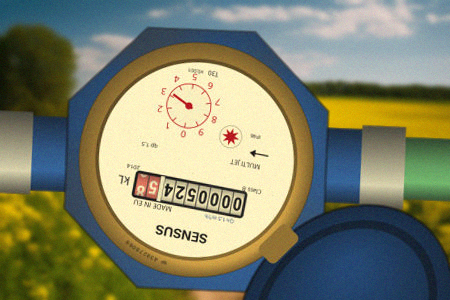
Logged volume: 524.583; kL
